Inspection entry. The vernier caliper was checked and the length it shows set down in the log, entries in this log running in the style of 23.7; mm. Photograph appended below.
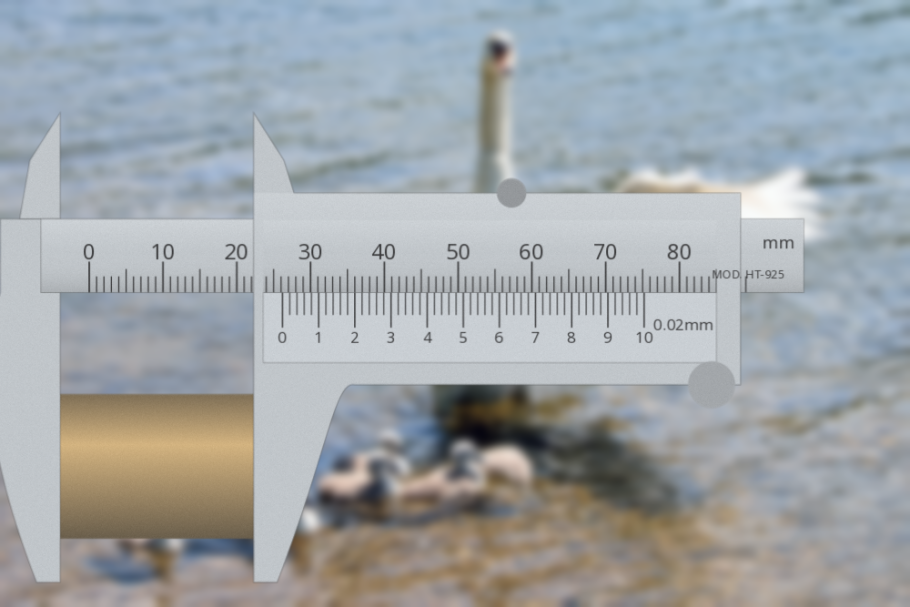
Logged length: 26.2; mm
